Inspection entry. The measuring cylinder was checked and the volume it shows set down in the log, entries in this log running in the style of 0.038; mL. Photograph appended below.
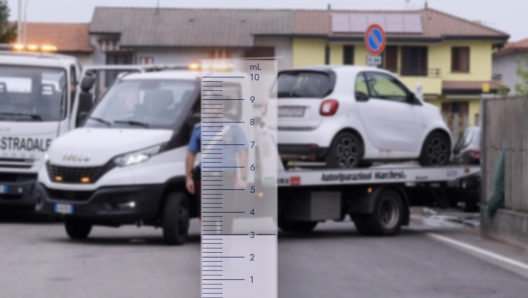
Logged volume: 3; mL
